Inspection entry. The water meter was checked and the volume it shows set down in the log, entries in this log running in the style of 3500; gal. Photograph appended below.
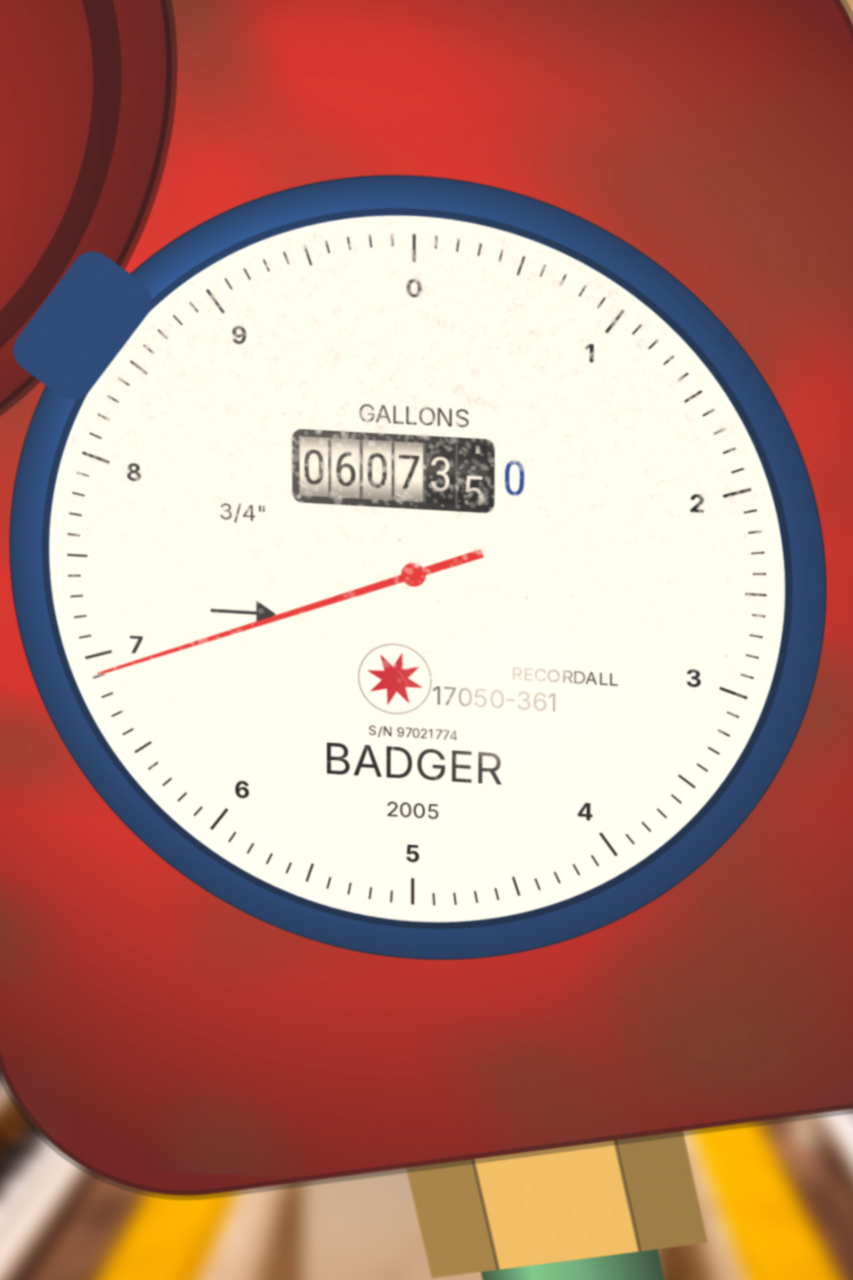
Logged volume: 607346.9; gal
